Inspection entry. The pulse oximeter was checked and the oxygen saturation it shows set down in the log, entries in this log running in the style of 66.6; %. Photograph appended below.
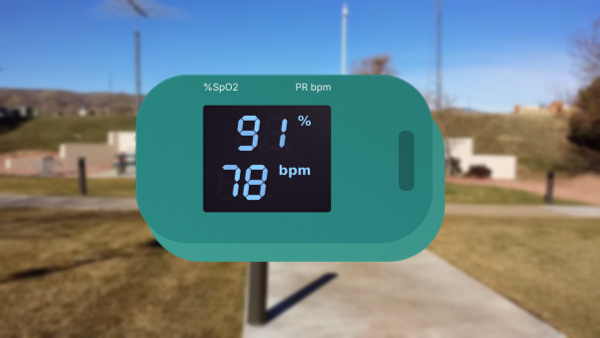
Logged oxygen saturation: 91; %
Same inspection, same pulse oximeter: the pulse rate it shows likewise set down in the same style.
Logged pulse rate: 78; bpm
